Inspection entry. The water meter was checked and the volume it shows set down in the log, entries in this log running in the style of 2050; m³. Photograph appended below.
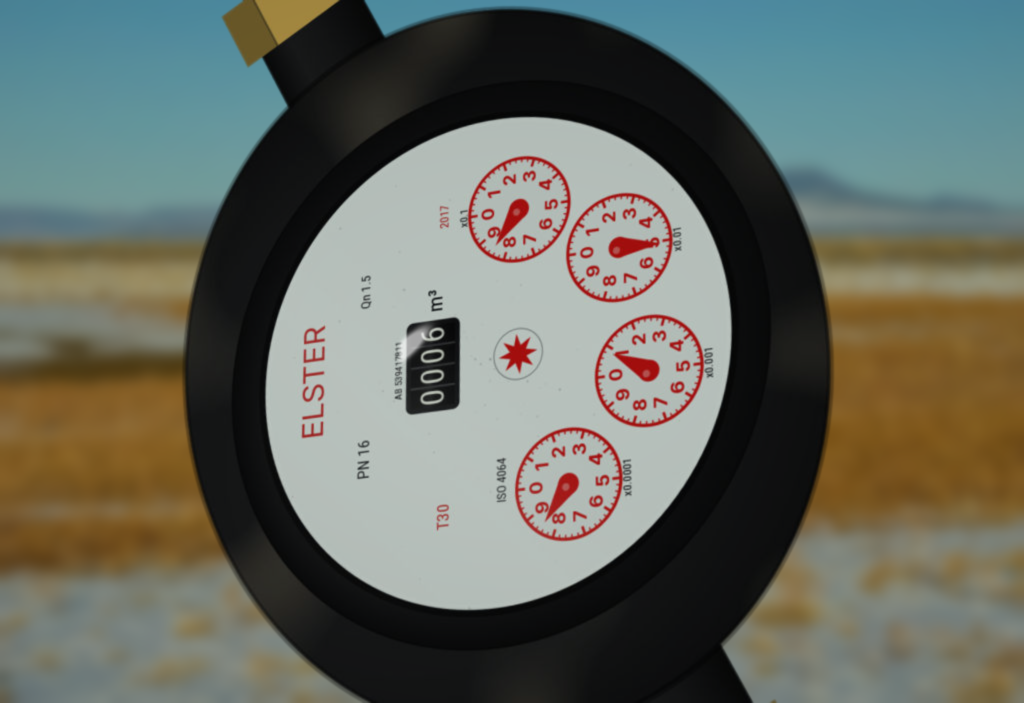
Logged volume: 6.8508; m³
